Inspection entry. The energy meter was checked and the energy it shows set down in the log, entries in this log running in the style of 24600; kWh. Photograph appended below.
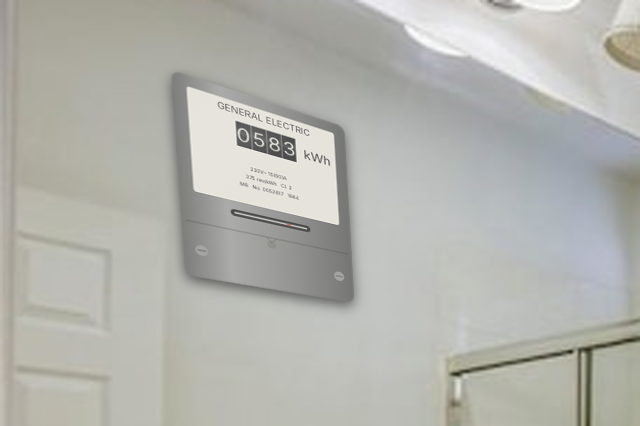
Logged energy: 583; kWh
